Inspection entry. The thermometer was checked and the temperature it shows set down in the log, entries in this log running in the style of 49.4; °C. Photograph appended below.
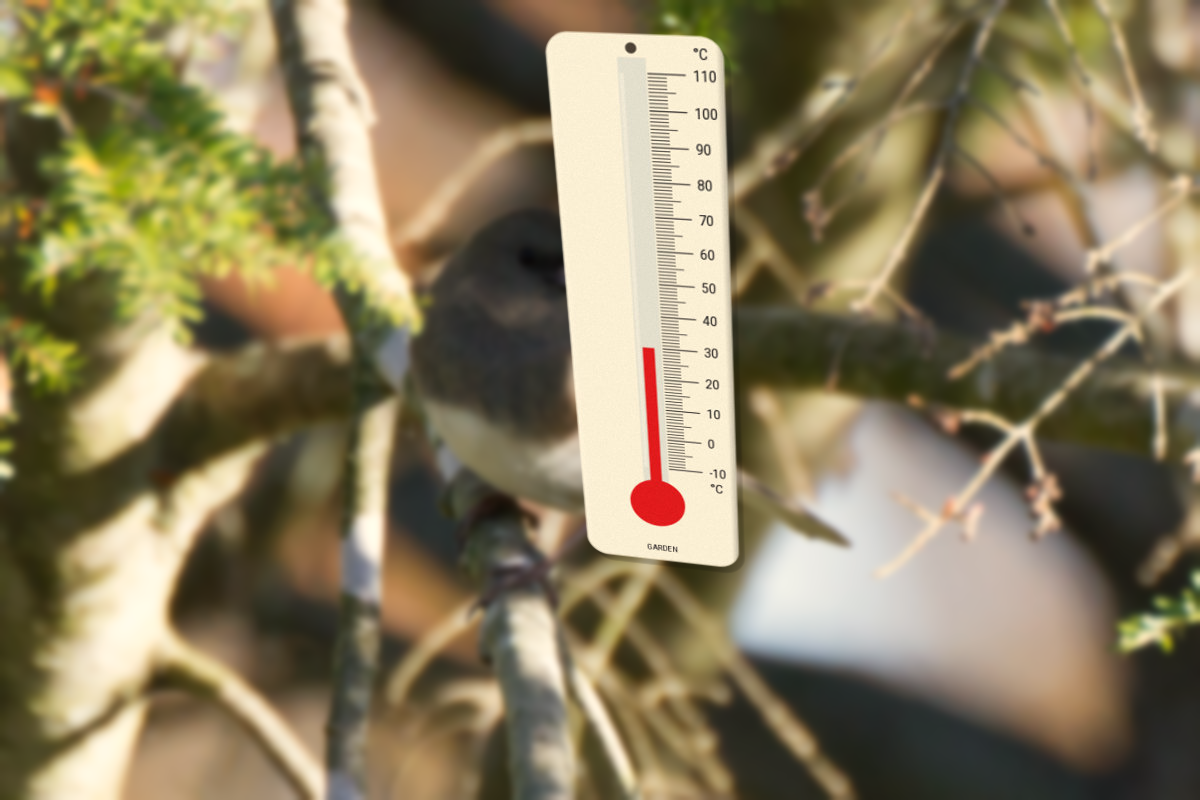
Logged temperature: 30; °C
